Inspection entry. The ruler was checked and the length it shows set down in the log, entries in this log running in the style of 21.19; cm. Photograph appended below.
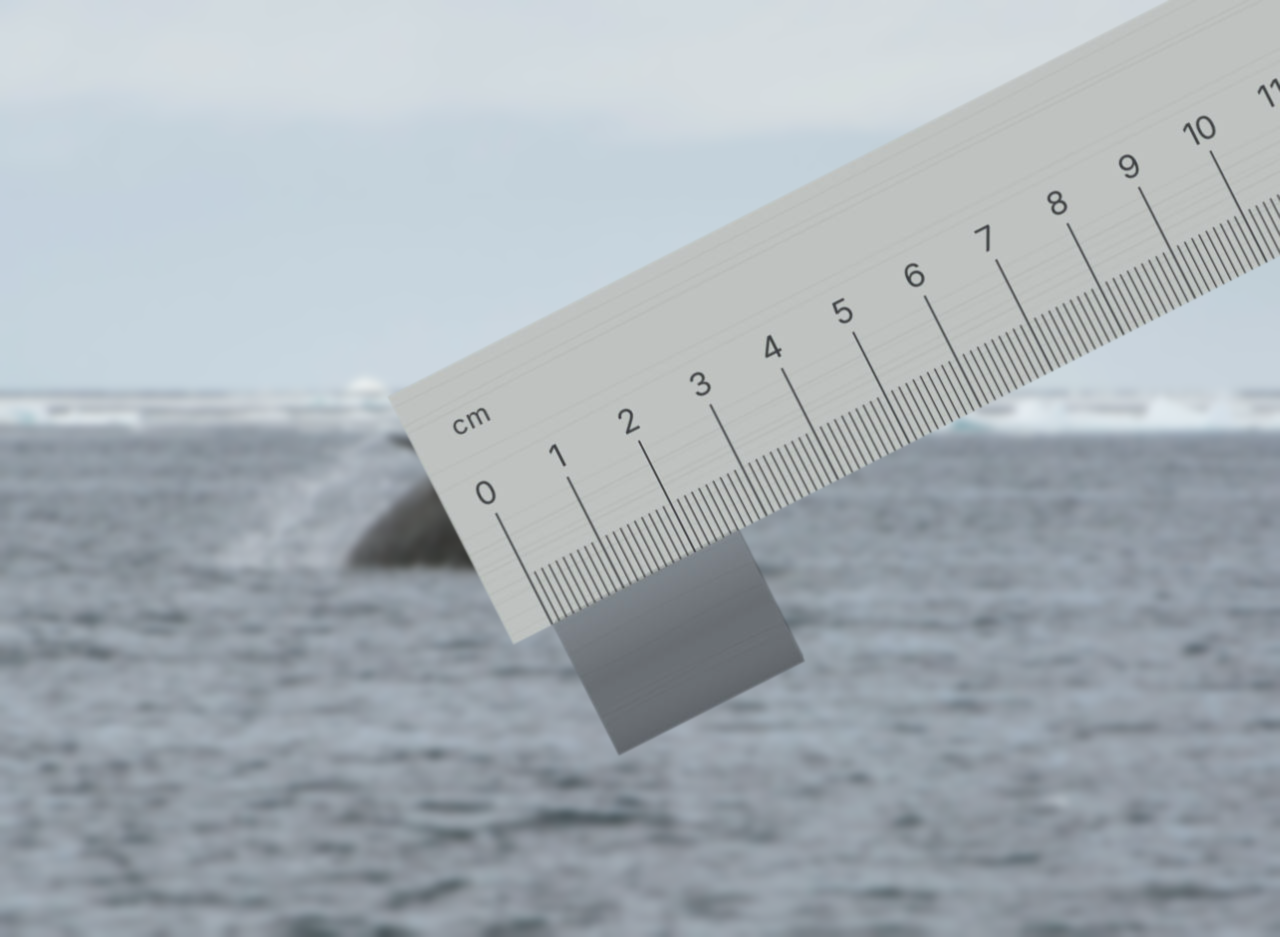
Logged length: 2.6; cm
